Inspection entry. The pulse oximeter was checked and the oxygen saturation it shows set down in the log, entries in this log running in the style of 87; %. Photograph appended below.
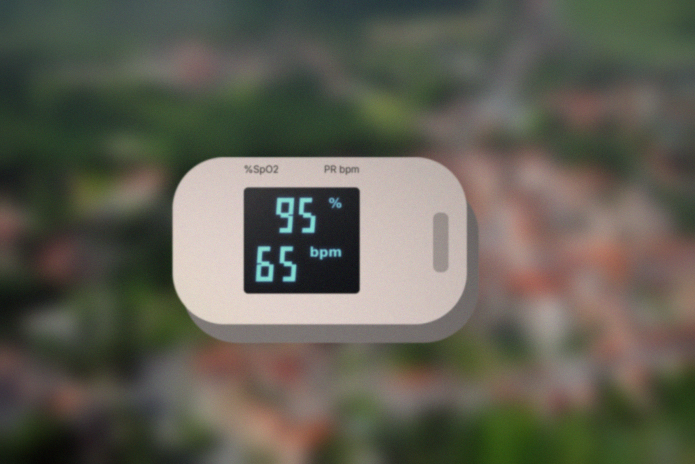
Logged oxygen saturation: 95; %
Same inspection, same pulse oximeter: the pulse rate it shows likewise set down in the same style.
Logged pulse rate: 65; bpm
